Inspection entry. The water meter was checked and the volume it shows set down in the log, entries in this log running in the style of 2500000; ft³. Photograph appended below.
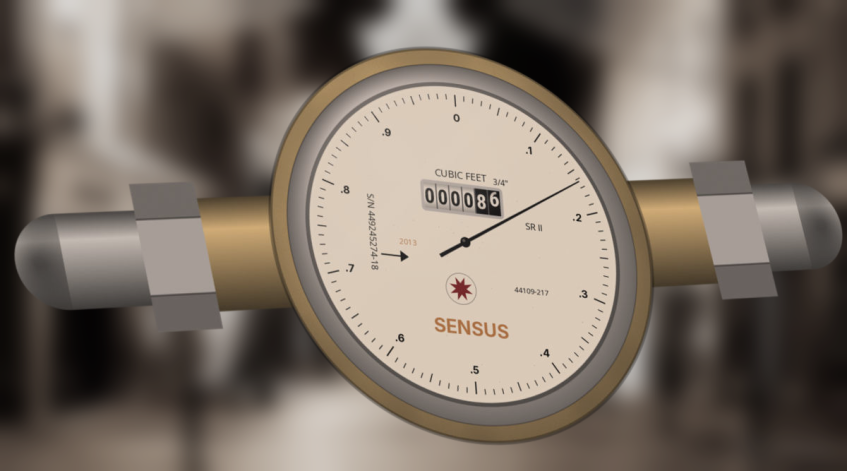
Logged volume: 86.16; ft³
